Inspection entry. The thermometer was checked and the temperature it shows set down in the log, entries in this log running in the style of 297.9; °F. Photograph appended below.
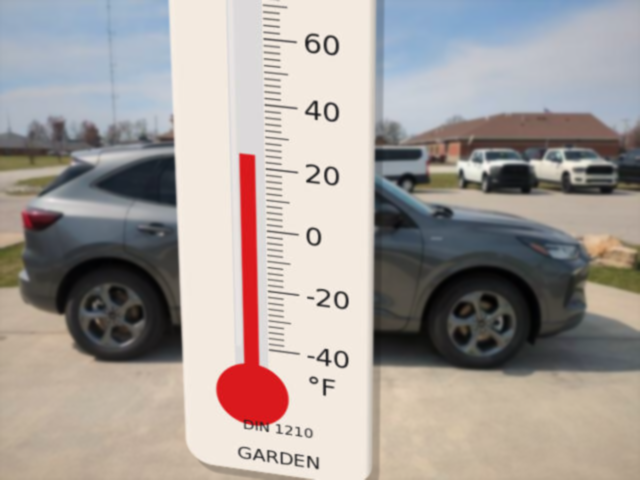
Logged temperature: 24; °F
